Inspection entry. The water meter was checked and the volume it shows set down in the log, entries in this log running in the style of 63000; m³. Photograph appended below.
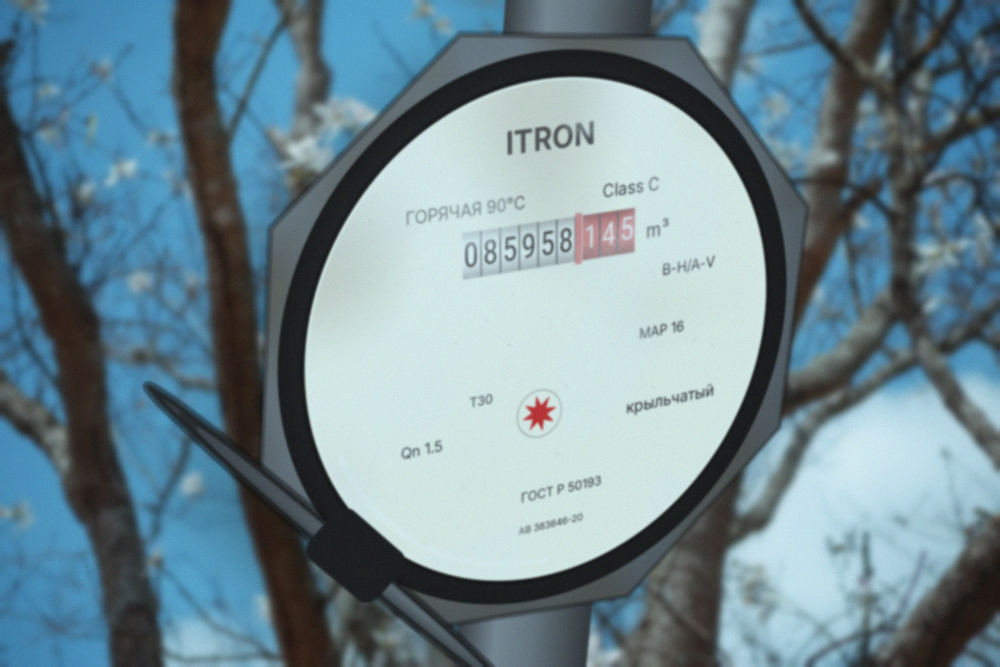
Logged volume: 85958.145; m³
